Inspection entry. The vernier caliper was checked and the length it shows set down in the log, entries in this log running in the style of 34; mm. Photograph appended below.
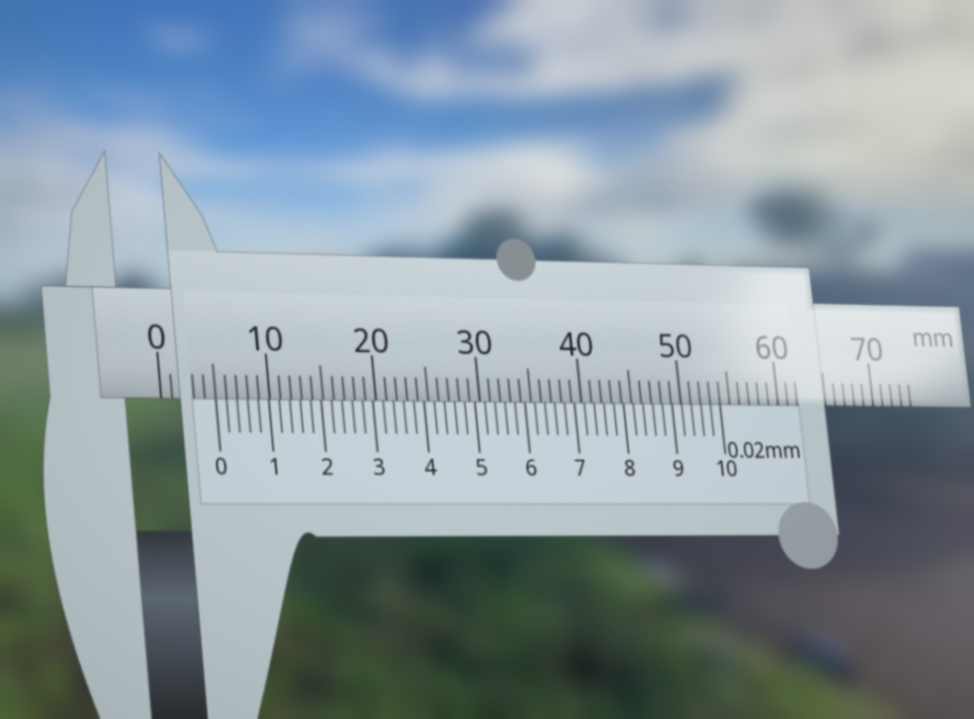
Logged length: 5.0; mm
